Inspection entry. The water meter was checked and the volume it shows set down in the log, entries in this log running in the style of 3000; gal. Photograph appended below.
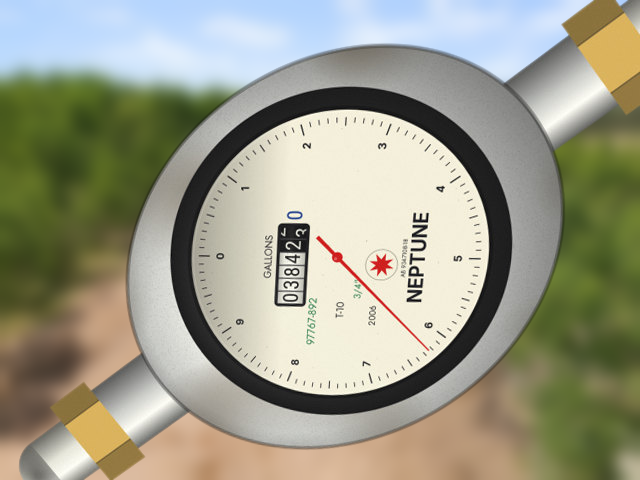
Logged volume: 384226.2; gal
